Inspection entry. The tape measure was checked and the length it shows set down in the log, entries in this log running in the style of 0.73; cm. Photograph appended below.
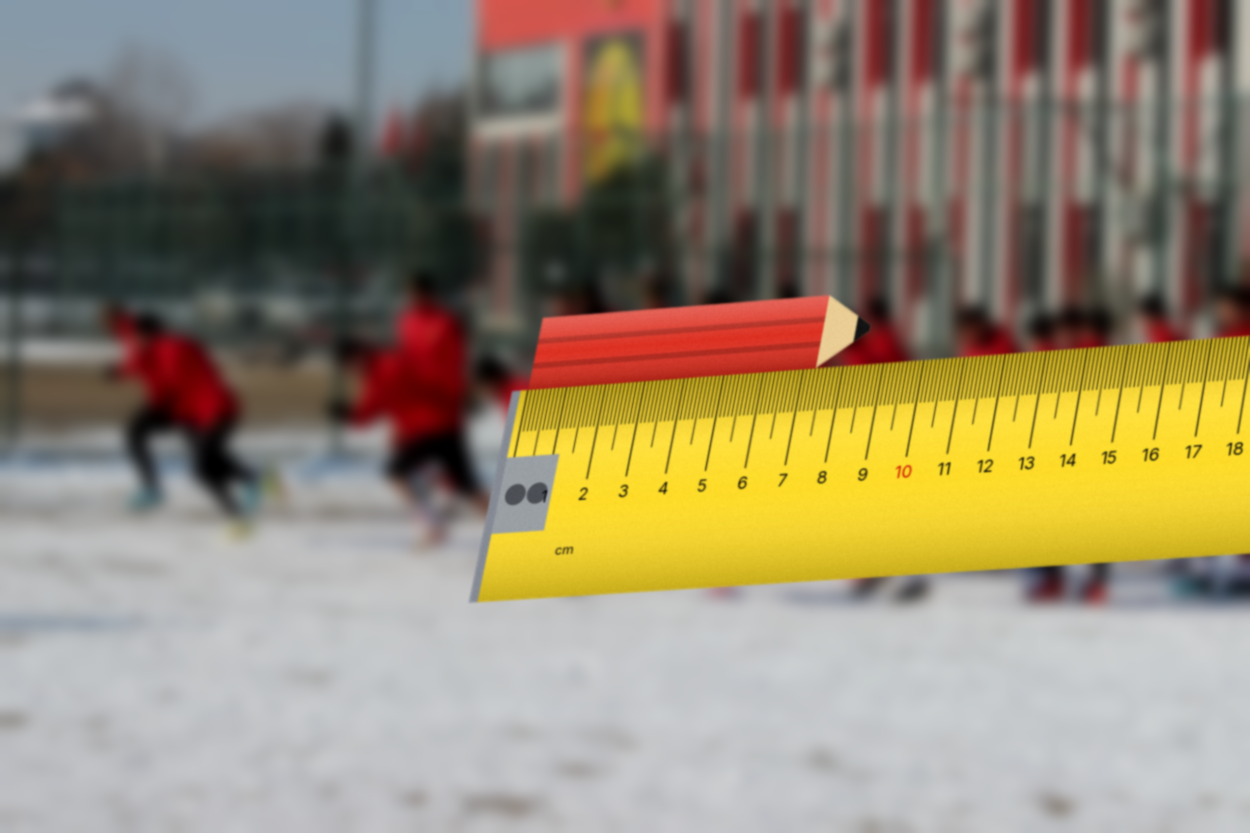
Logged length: 8.5; cm
